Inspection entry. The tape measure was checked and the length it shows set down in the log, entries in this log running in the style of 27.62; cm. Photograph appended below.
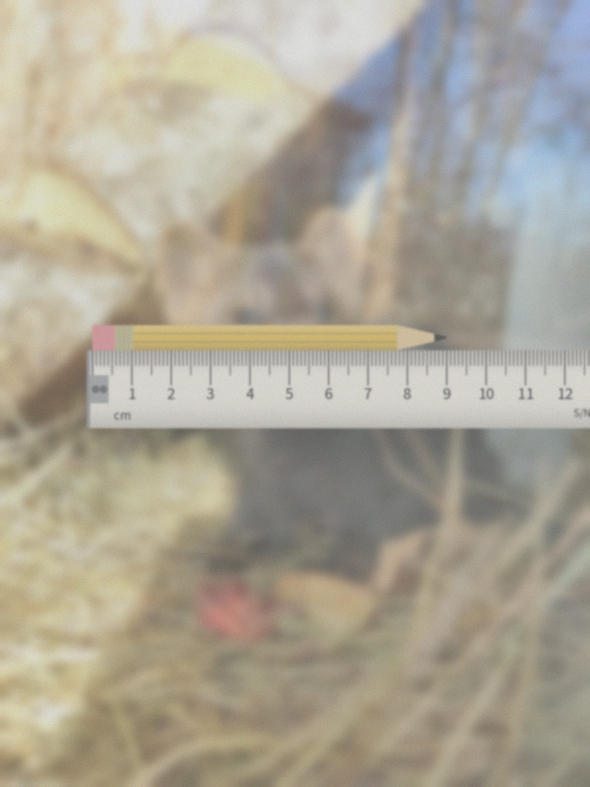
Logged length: 9; cm
